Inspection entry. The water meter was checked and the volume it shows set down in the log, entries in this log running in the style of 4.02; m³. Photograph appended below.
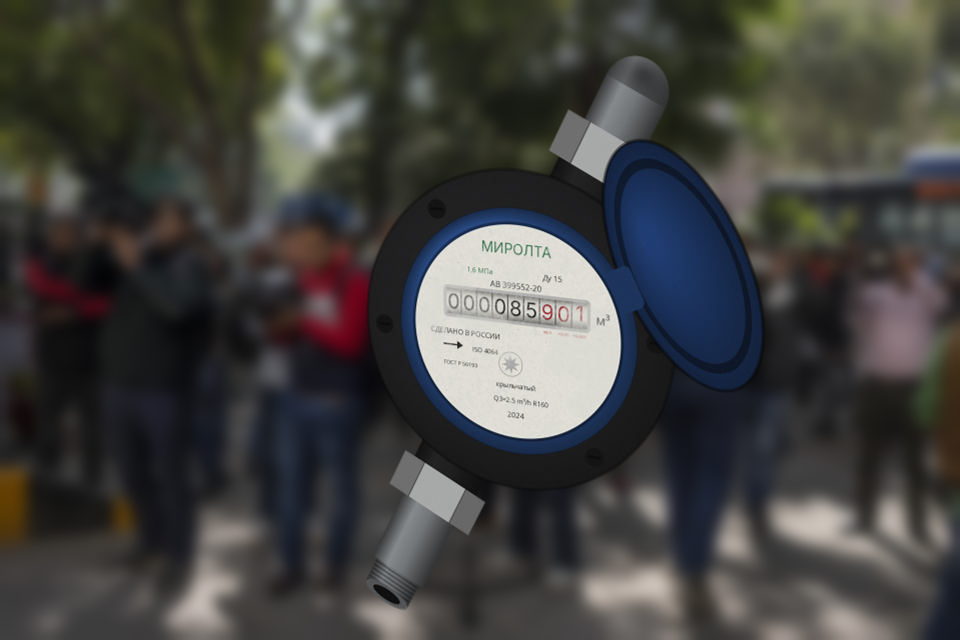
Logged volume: 85.901; m³
